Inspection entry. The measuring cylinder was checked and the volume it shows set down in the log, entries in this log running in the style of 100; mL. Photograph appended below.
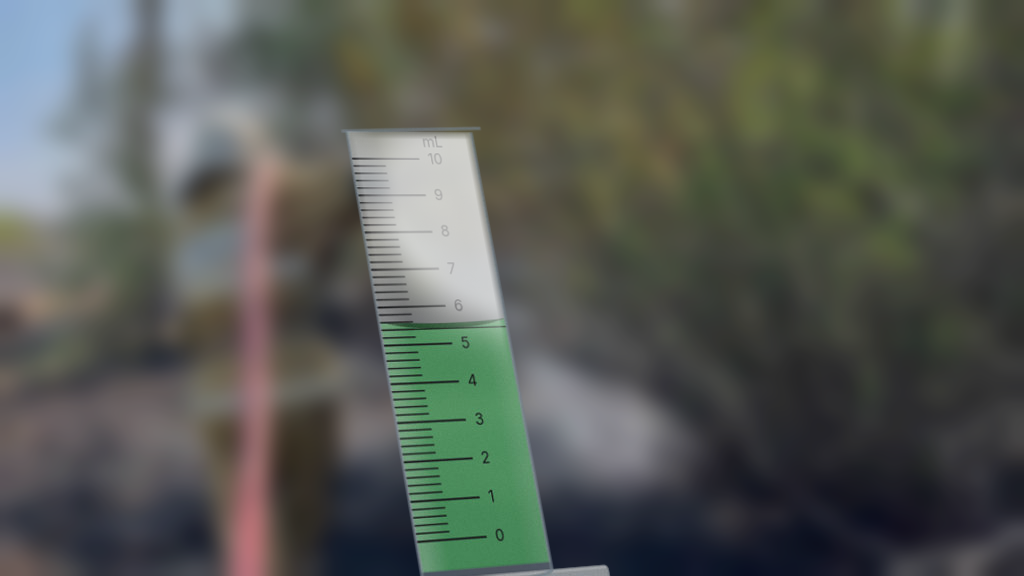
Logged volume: 5.4; mL
